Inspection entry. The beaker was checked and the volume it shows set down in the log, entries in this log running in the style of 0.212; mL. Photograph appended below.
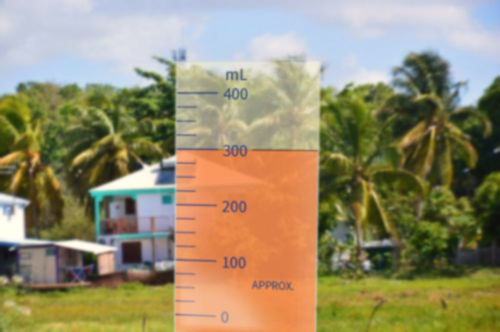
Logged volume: 300; mL
